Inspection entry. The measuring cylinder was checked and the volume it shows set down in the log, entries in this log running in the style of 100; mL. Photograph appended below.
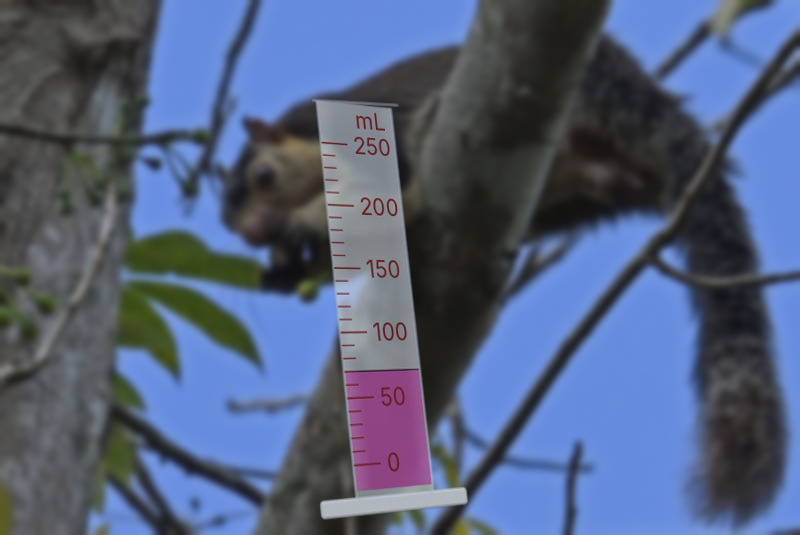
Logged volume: 70; mL
